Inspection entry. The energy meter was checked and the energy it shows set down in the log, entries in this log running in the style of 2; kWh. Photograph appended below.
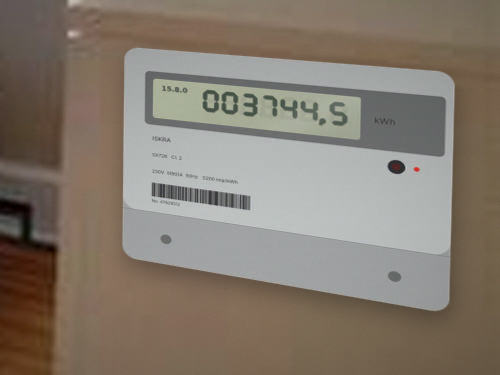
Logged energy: 3744.5; kWh
